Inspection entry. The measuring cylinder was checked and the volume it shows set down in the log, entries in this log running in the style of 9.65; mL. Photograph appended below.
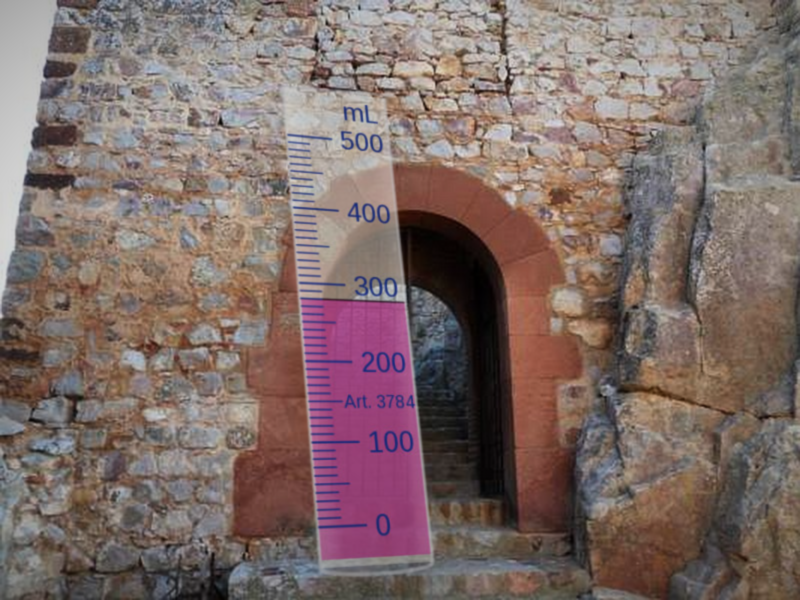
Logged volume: 280; mL
